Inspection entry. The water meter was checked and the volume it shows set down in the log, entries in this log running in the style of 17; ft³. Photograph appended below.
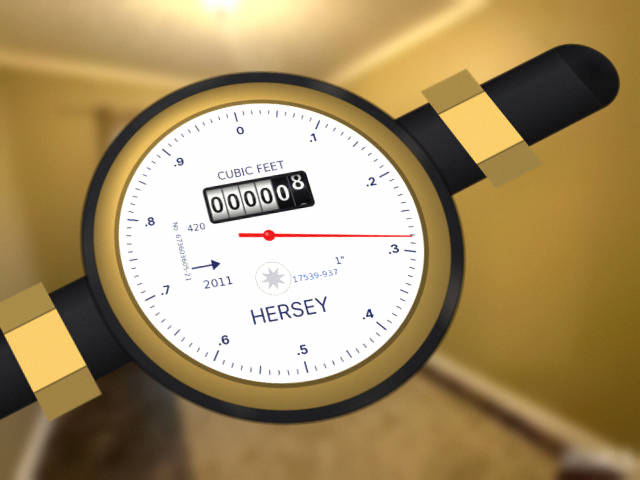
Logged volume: 8.28; ft³
